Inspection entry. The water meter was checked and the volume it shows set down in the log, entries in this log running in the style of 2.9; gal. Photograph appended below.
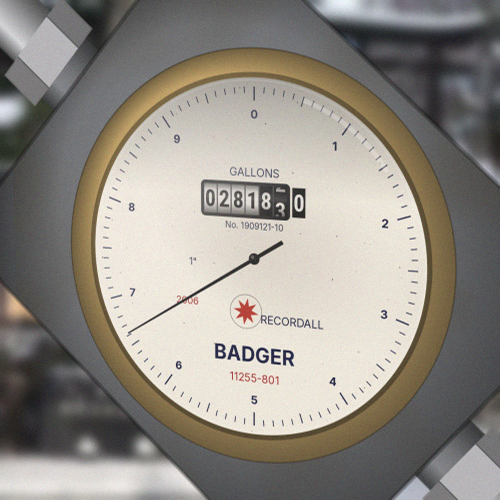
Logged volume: 281826.6; gal
